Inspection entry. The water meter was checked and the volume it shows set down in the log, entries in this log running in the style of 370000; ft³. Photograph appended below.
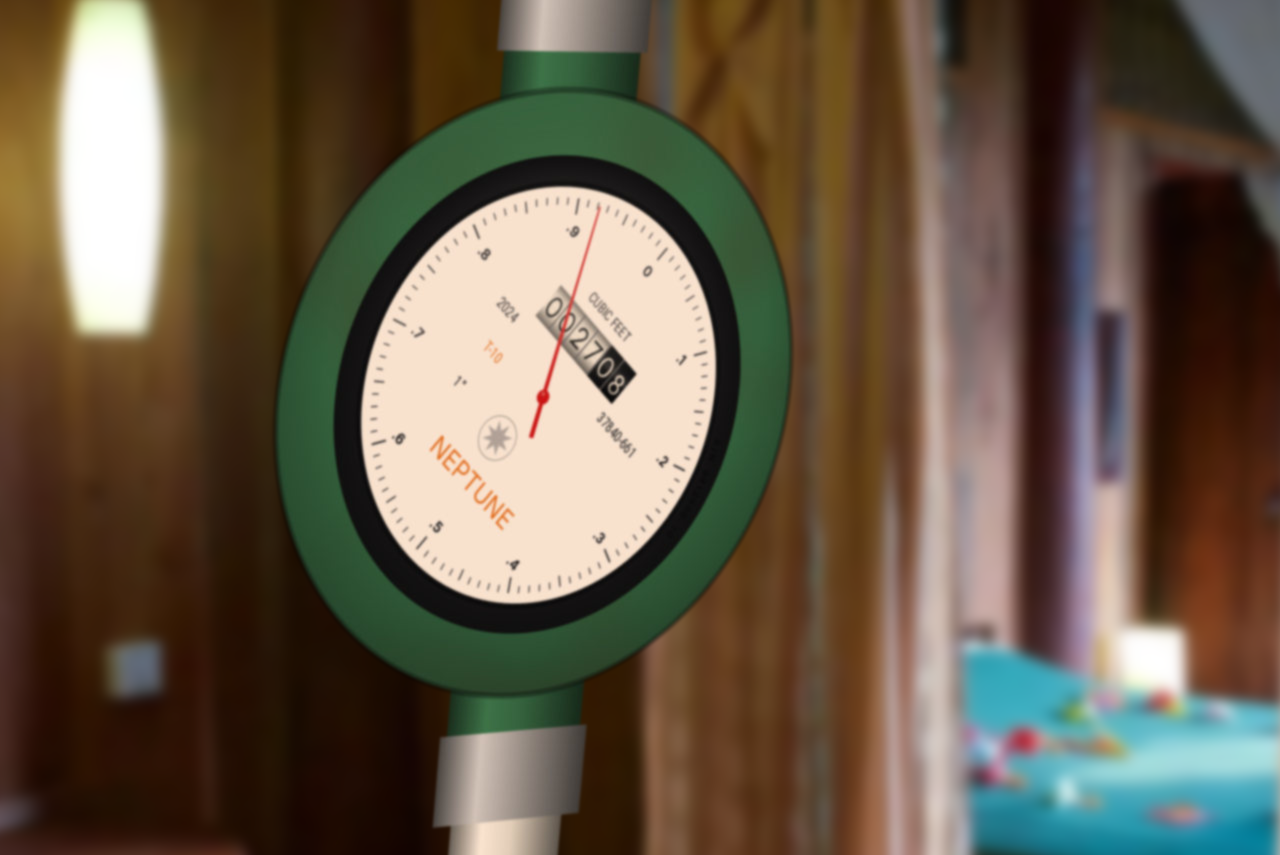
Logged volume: 2707.92; ft³
